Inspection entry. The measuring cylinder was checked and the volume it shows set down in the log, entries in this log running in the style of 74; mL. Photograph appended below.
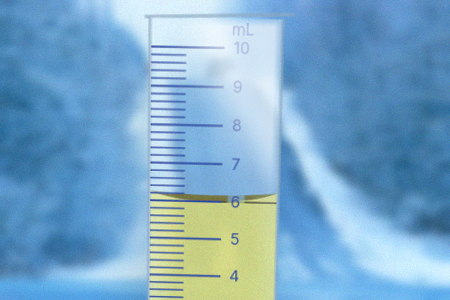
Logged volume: 6; mL
